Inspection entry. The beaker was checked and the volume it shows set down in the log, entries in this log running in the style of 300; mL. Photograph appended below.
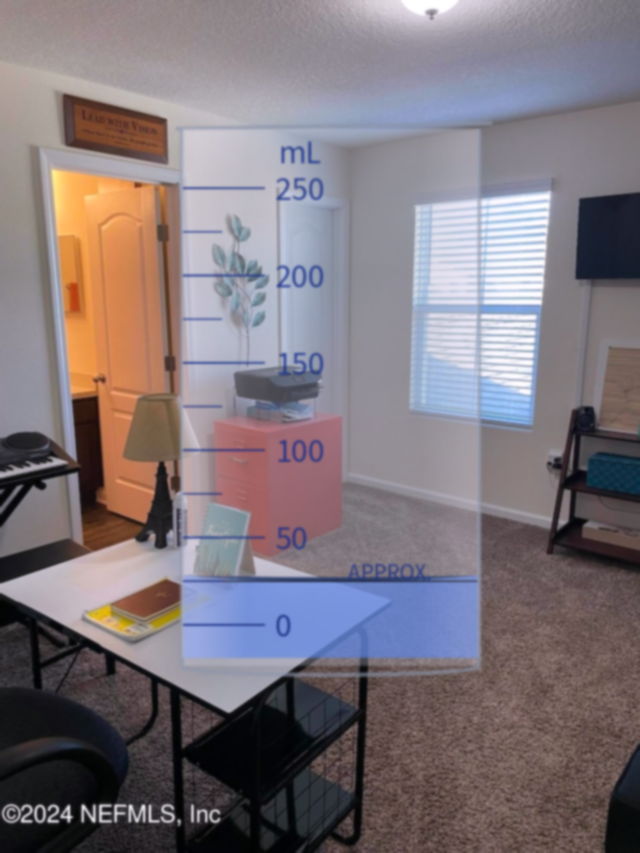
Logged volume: 25; mL
